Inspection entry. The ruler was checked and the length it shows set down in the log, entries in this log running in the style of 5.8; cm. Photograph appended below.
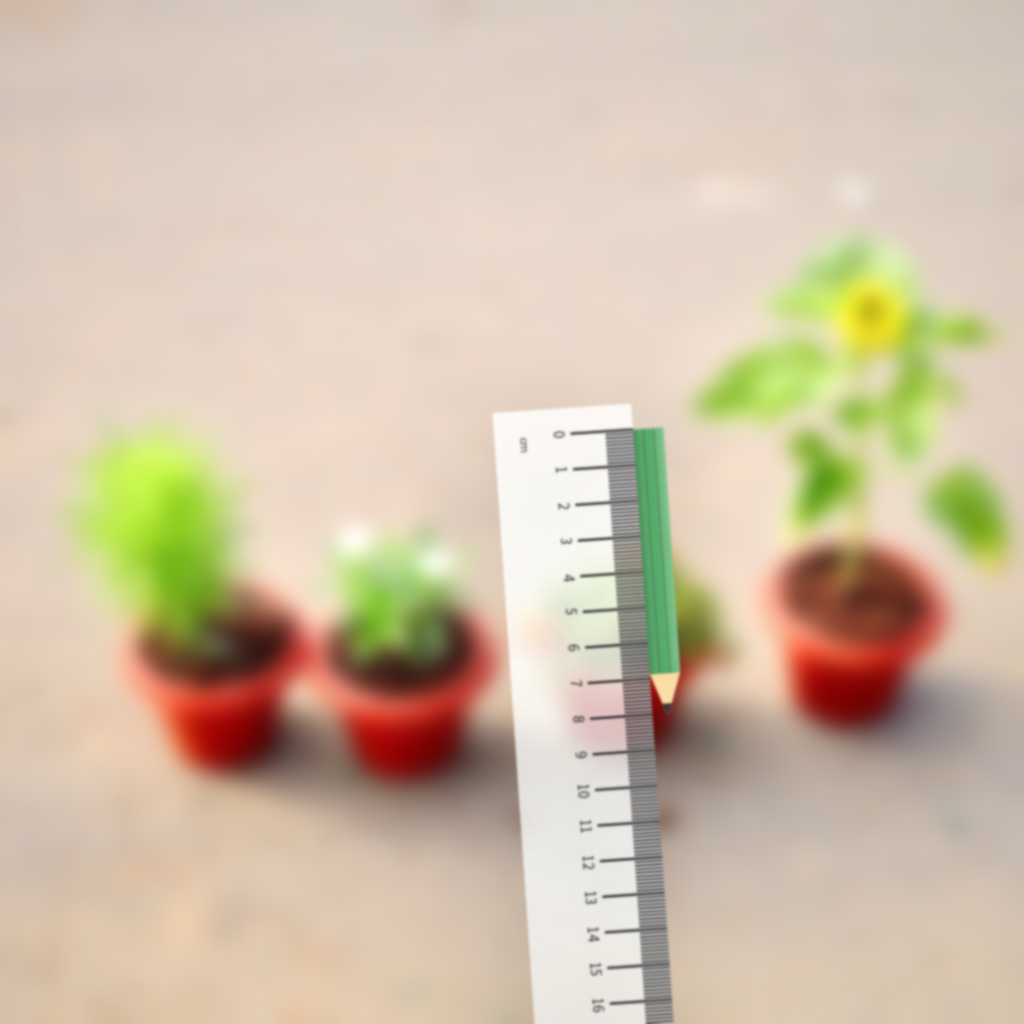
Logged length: 8; cm
